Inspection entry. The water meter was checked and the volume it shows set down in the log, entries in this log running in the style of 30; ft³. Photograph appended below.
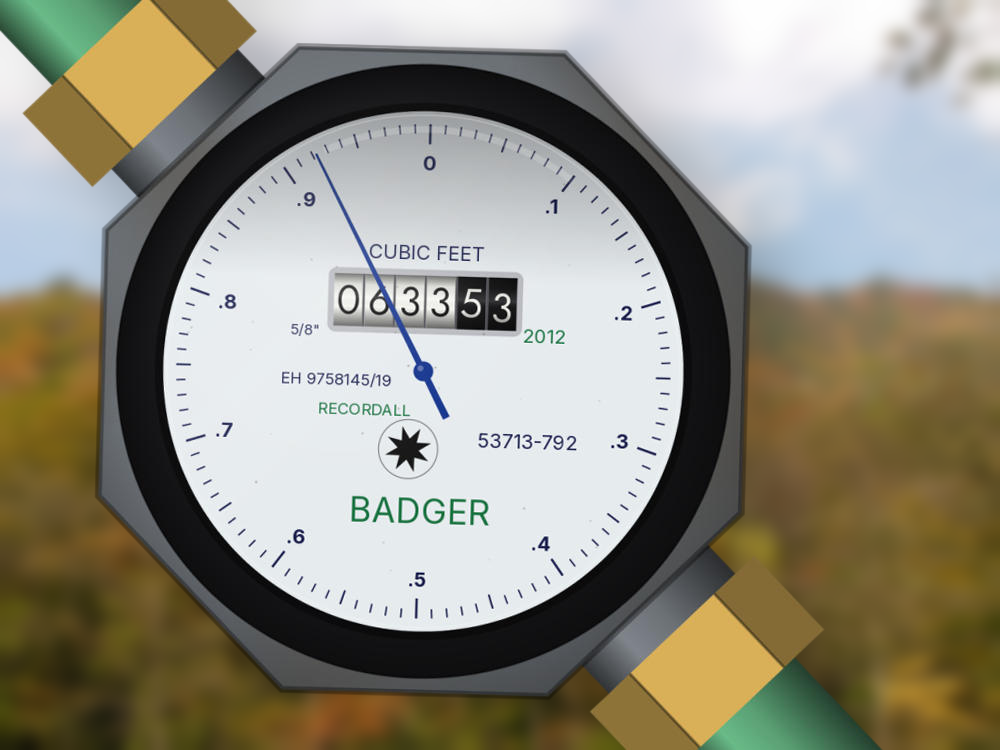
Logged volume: 63352.92; ft³
